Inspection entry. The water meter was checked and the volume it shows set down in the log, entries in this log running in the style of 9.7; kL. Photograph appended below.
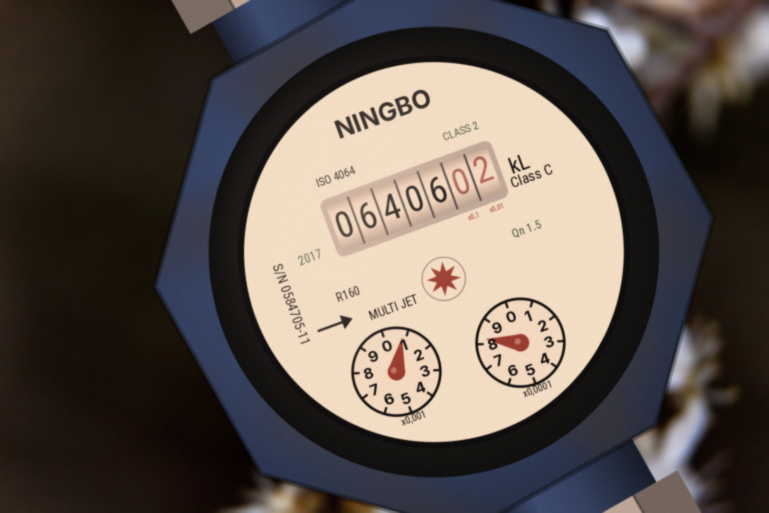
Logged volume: 6406.0208; kL
